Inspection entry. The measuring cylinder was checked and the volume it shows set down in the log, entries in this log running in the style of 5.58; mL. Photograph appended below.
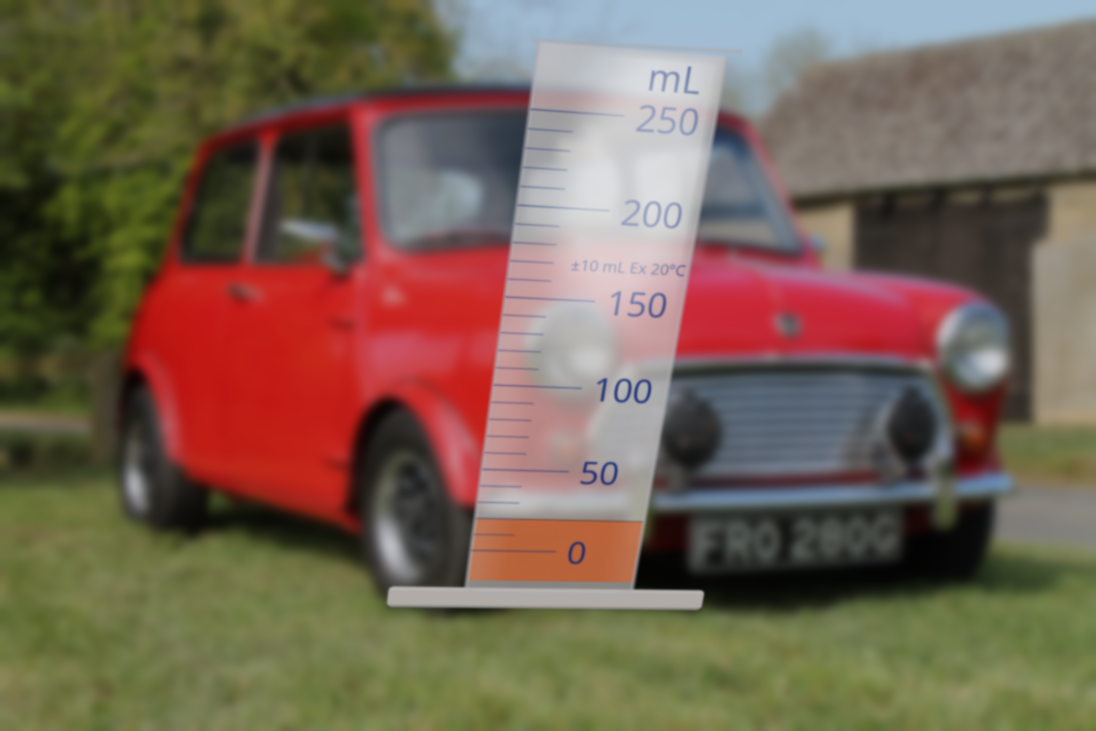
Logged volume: 20; mL
